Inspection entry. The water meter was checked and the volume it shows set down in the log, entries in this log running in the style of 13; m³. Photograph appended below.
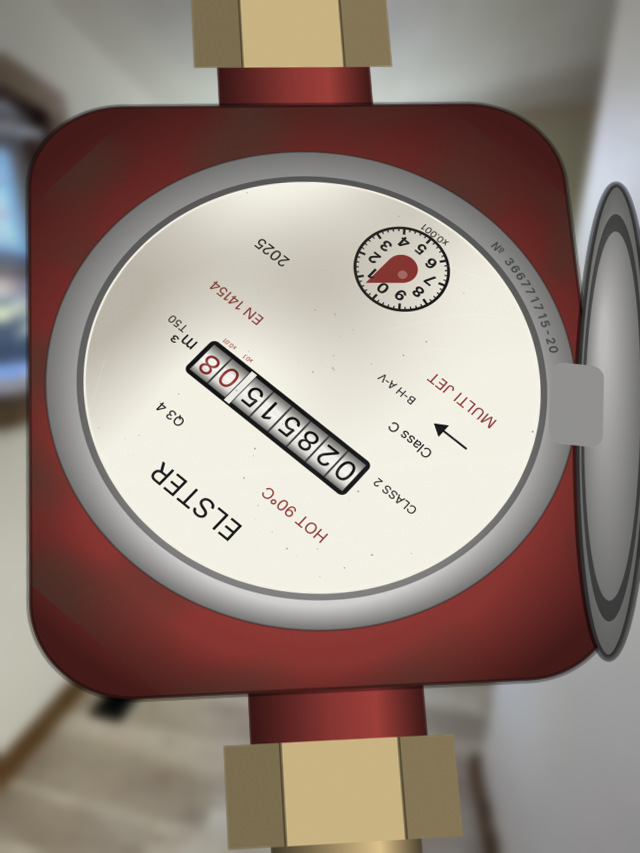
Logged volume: 28515.080; m³
